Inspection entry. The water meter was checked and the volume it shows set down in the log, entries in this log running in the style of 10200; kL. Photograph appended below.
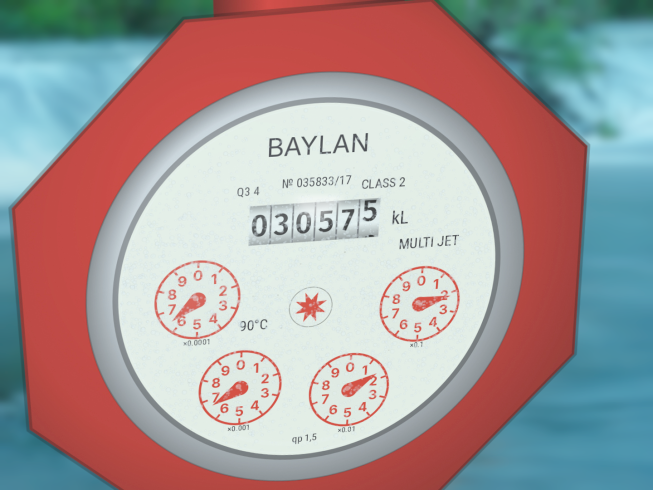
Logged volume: 30575.2166; kL
